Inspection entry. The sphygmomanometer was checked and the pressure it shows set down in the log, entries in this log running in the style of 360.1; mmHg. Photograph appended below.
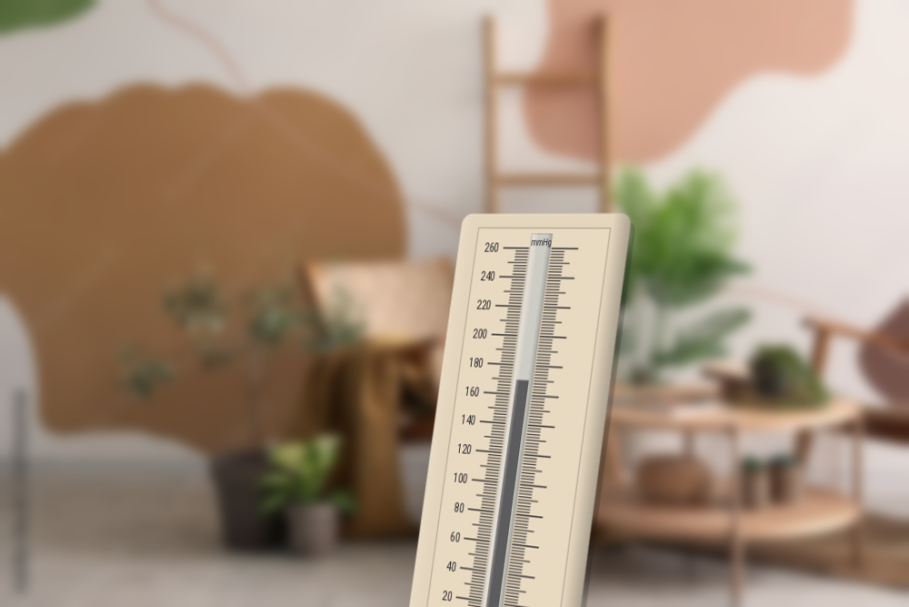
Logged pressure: 170; mmHg
